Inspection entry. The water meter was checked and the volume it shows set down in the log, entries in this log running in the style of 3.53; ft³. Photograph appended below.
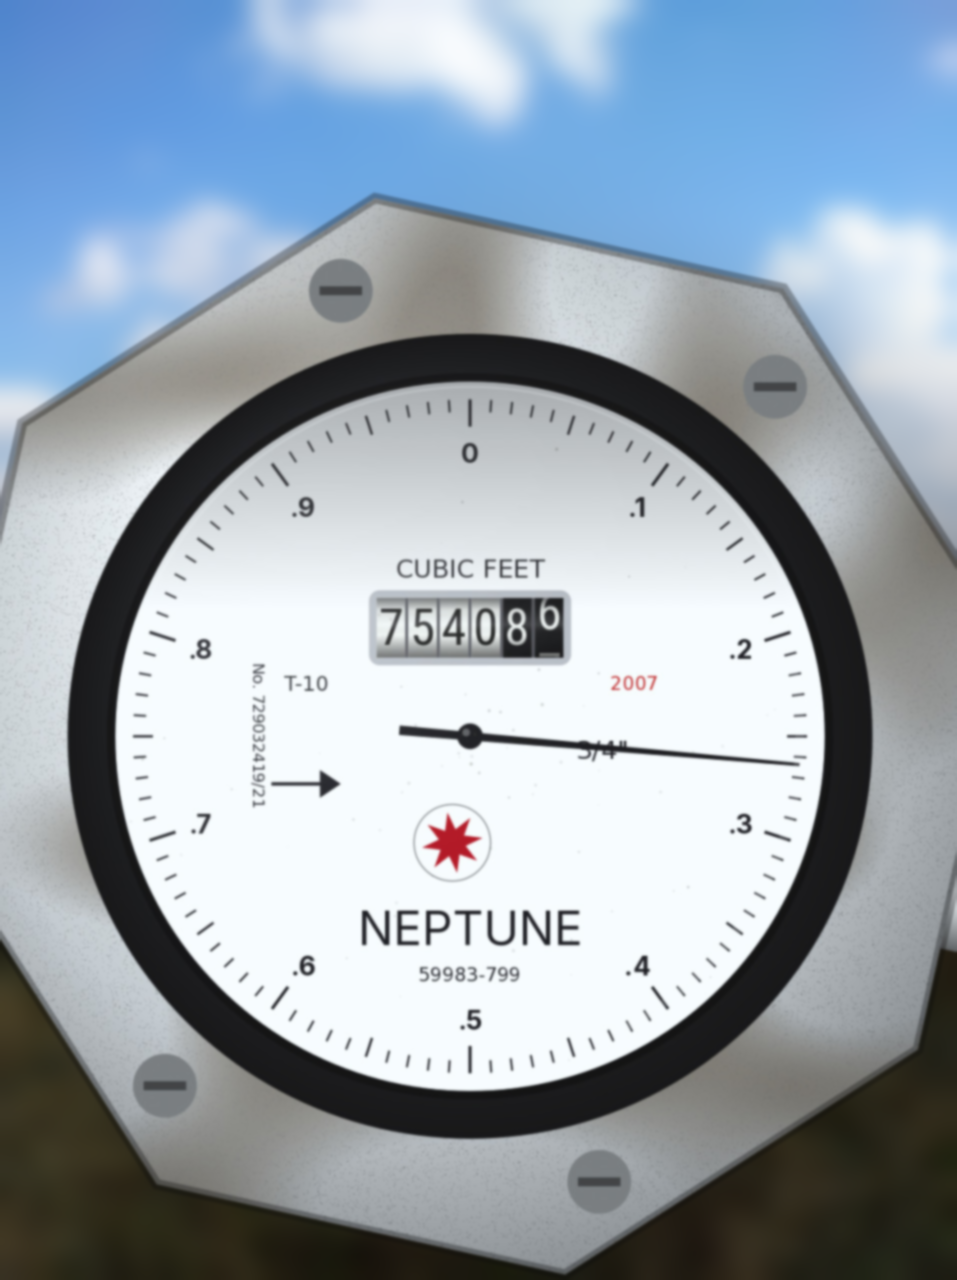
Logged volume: 754086.26; ft³
